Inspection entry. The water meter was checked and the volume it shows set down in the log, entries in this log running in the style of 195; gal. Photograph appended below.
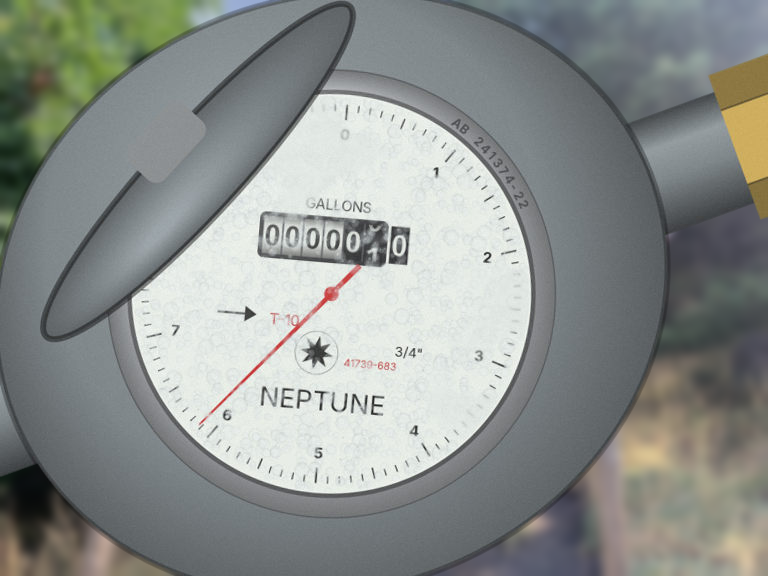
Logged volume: 6.1; gal
